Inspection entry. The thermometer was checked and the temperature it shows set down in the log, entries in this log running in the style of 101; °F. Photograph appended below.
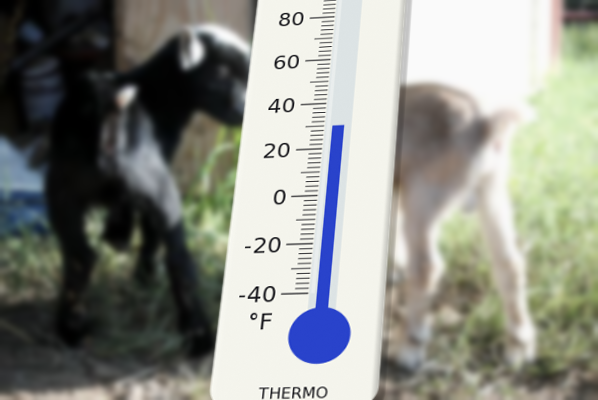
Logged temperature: 30; °F
